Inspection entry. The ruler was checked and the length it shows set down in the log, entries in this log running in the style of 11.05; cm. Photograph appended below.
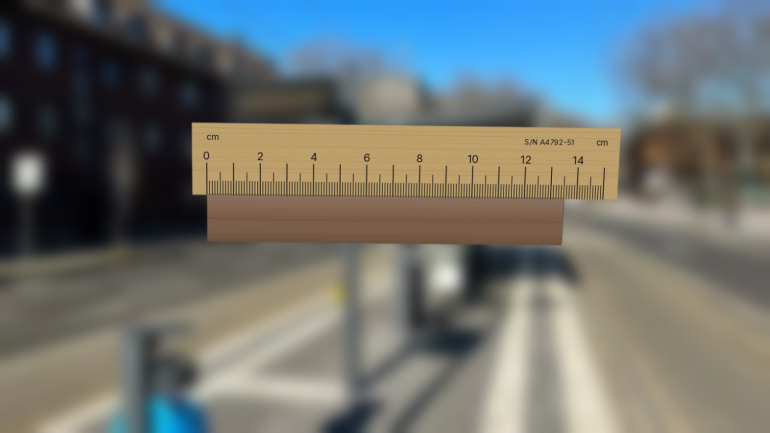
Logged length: 13.5; cm
